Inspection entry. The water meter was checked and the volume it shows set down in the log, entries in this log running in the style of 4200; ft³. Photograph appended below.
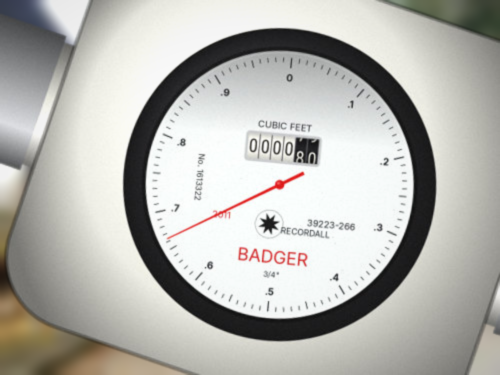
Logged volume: 79.66; ft³
